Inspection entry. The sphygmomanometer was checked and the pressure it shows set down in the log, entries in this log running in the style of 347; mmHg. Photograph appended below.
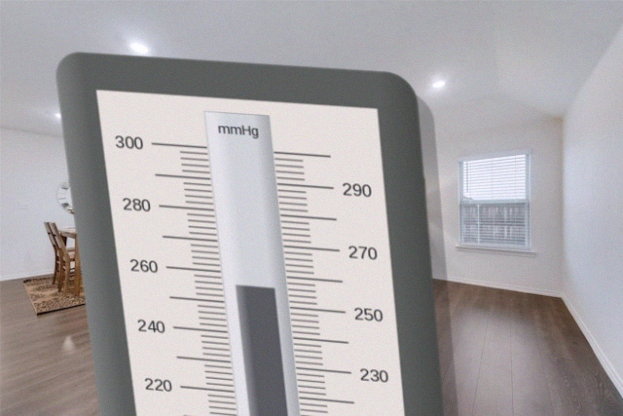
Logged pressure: 256; mmHg
